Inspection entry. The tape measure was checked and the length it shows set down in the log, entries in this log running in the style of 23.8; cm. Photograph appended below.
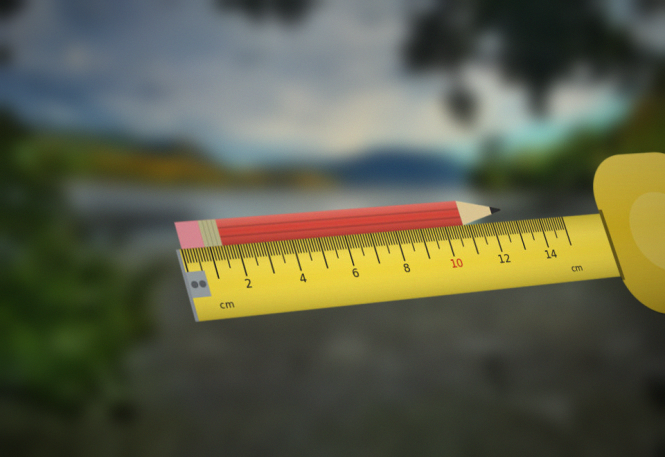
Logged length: 12.5; cm
